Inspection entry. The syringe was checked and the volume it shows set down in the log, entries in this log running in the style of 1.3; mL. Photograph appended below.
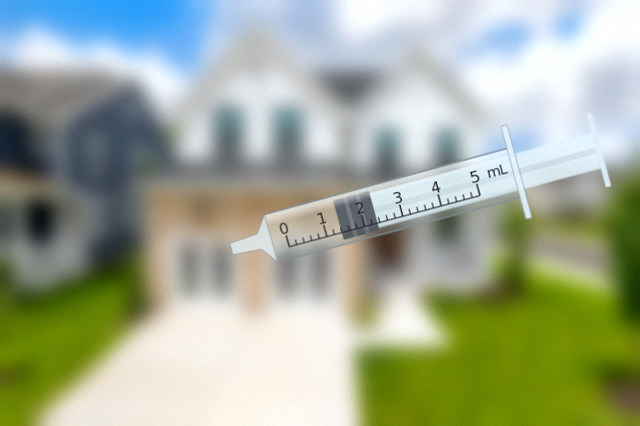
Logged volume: 1.4; mL
